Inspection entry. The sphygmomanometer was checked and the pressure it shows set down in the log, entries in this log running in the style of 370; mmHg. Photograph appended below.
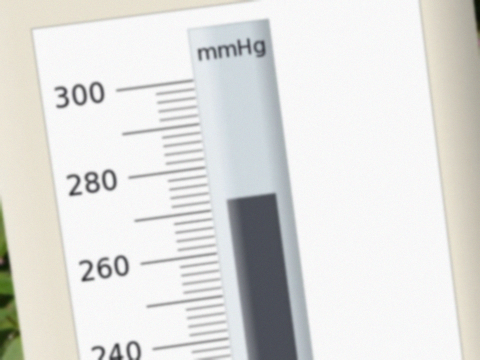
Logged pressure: 272; mmHg
